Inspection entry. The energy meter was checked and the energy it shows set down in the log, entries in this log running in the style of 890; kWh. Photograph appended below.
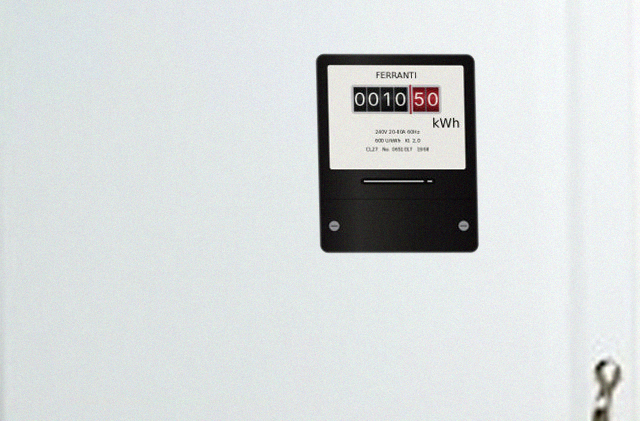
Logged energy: 10.50; kWh
